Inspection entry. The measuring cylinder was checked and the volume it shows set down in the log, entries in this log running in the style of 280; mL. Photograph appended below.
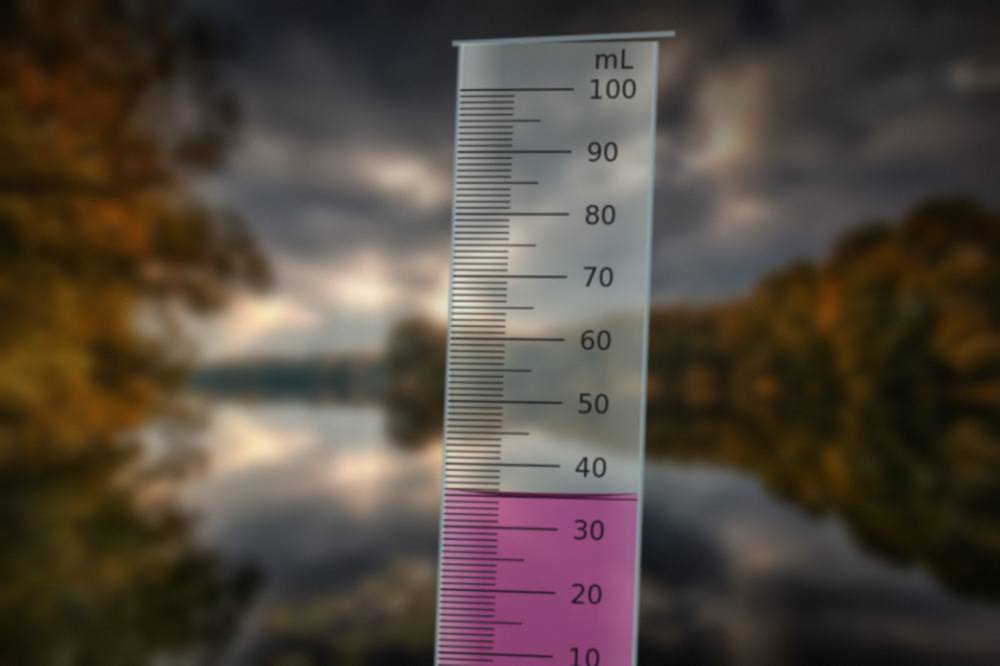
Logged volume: 35; mL
